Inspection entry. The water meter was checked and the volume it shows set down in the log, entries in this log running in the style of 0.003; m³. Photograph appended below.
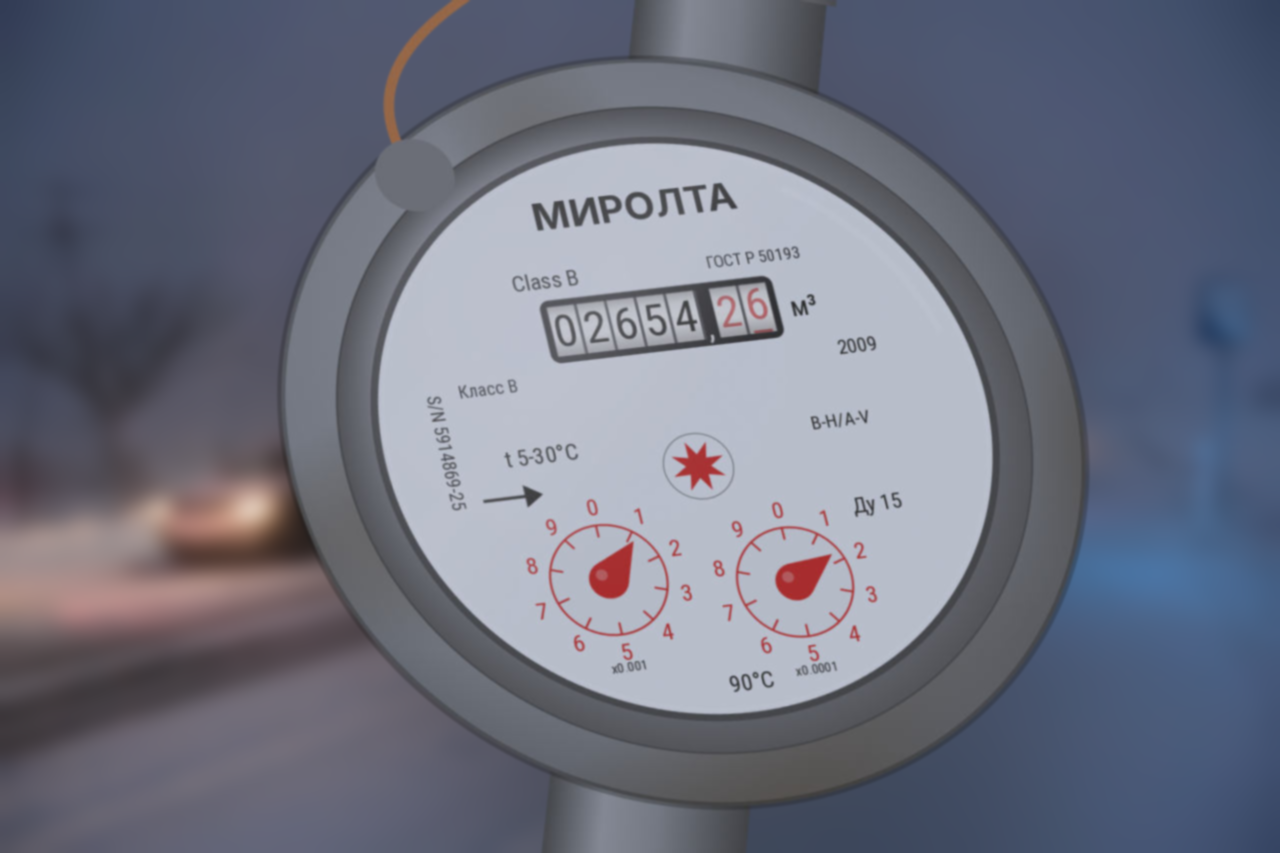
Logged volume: 2654.2611; m³
